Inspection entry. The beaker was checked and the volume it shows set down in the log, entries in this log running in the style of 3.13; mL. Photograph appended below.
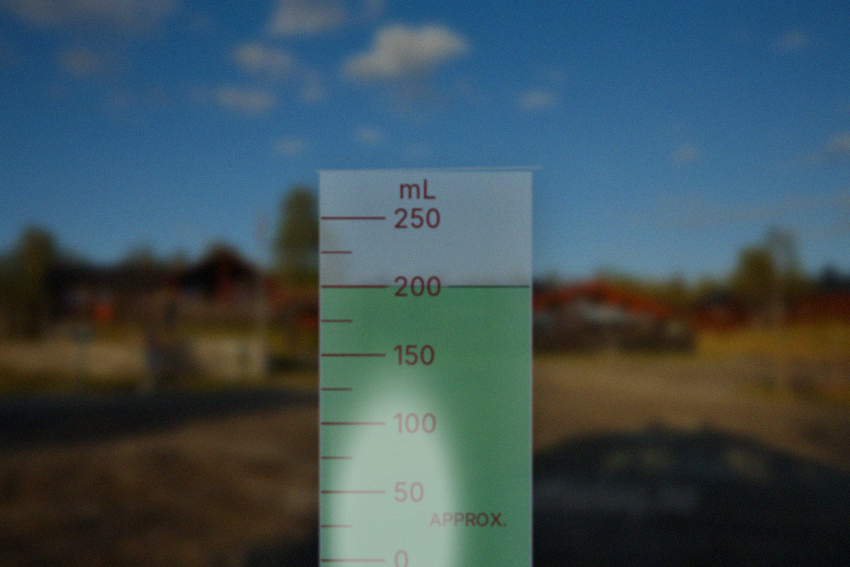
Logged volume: 200; mL
